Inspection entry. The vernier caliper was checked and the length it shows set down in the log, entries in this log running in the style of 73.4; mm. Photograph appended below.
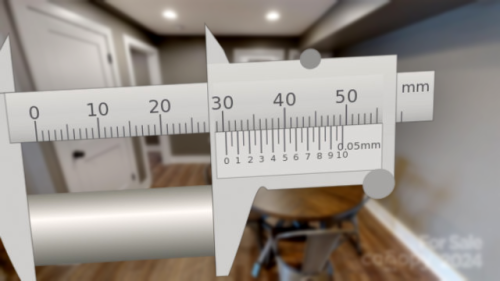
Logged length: 30.4; mm
